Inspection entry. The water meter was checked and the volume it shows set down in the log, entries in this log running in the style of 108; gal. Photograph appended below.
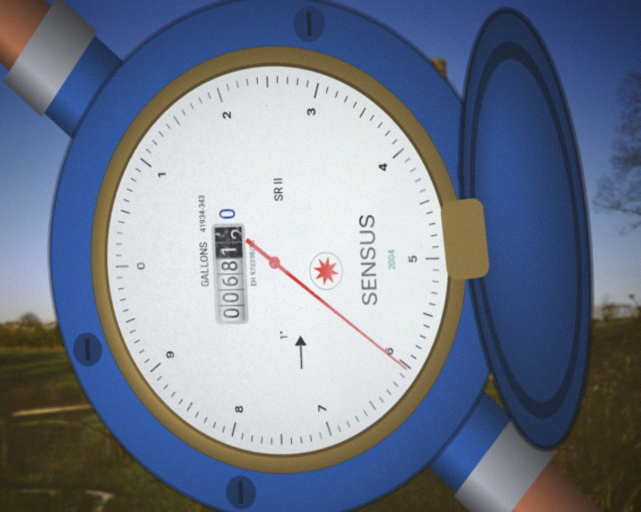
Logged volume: 68116.0; gal
